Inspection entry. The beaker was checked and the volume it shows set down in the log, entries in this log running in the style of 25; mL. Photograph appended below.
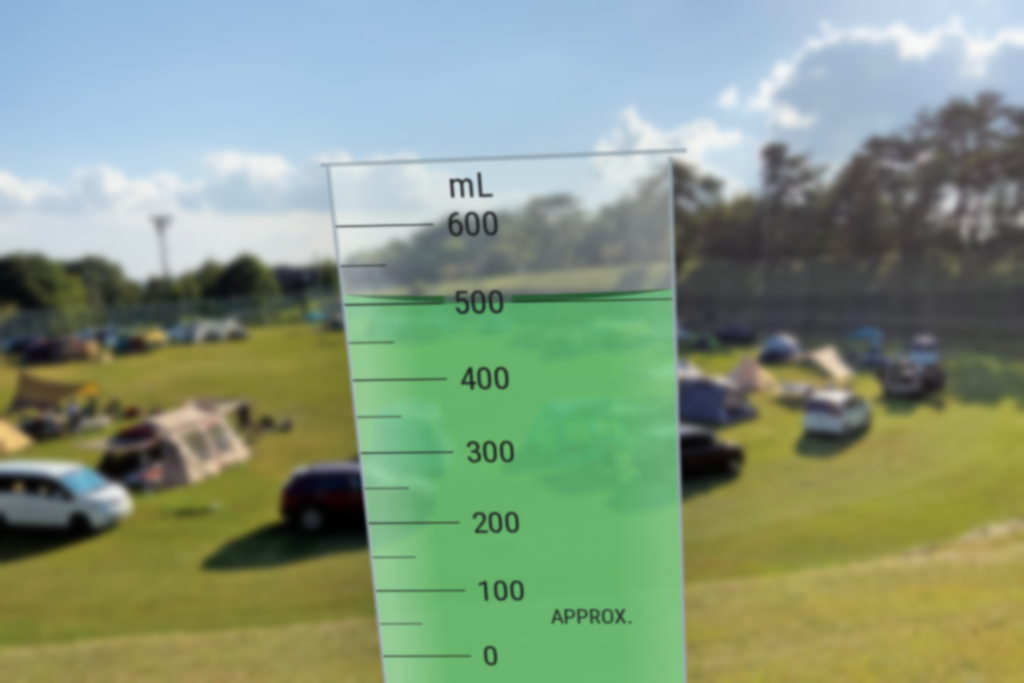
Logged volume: 500; mL
